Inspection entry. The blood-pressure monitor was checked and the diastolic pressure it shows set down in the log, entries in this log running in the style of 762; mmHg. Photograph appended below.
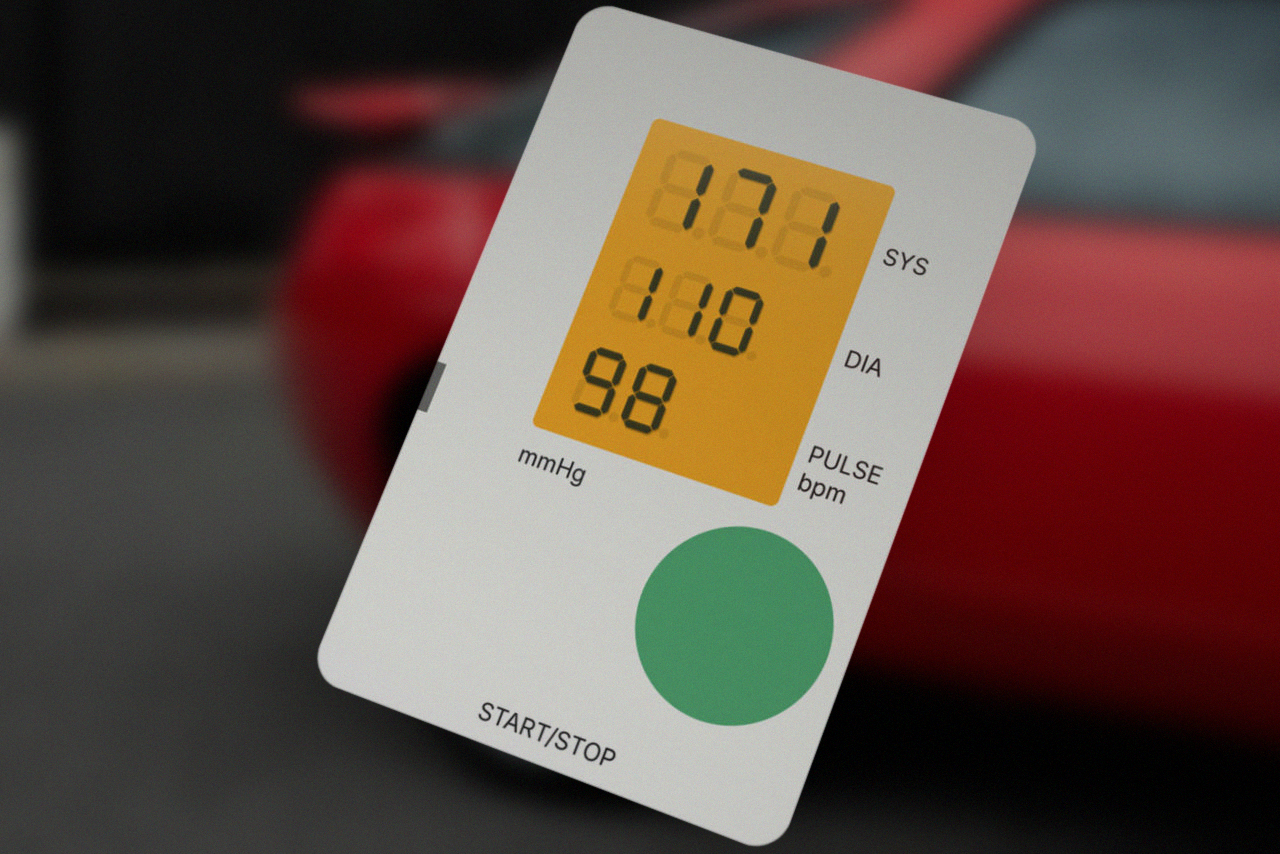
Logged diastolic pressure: 110; mmHg
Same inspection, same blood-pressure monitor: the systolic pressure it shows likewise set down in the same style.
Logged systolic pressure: 171; mmHg
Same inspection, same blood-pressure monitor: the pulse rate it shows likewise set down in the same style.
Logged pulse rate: 98; bpm
